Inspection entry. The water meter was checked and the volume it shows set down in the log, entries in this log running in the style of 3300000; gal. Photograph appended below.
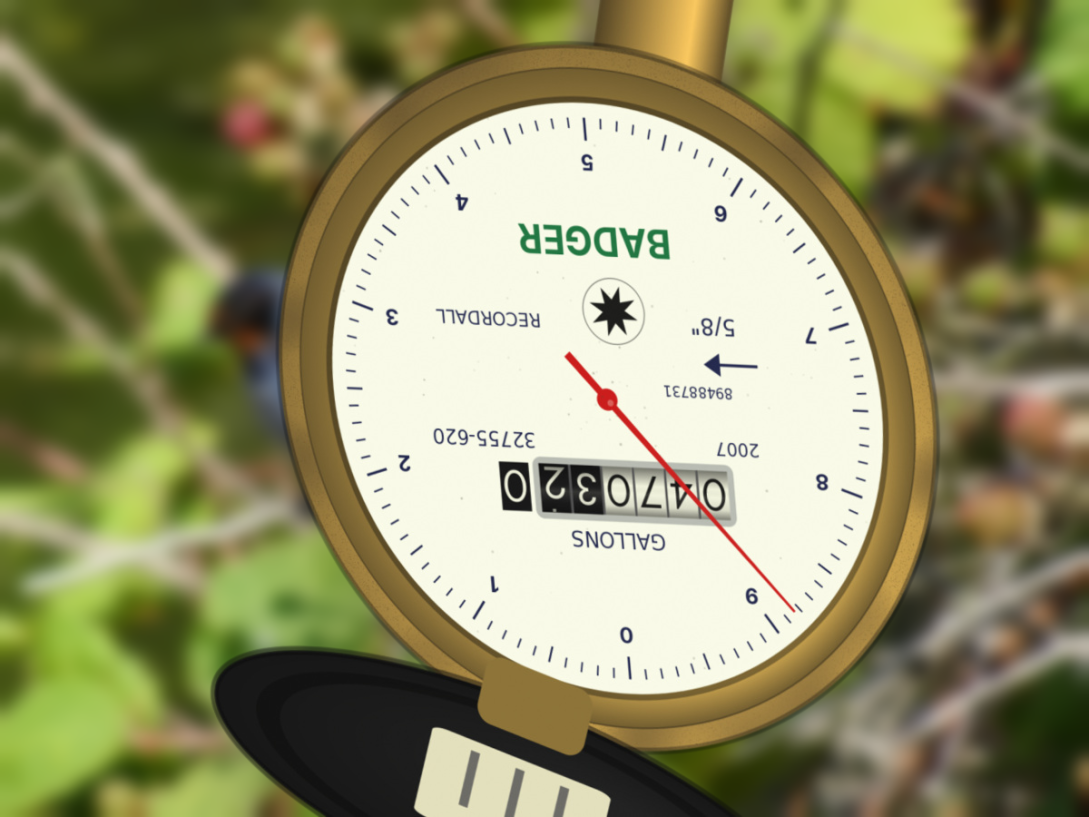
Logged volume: 470318.8; gal
